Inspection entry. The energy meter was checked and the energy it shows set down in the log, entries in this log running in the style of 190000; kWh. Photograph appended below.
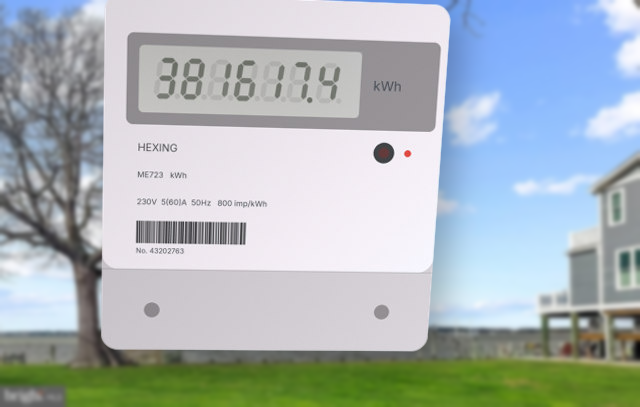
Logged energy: 381617.4; kWh
